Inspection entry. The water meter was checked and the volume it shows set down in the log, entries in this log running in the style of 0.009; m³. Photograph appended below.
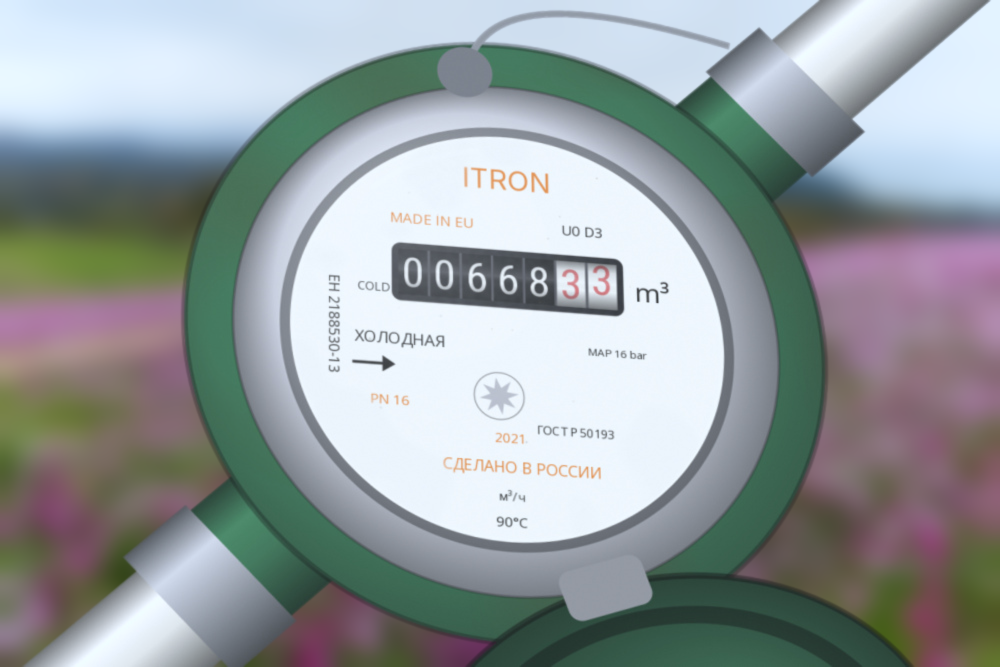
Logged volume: 668.33; m³
